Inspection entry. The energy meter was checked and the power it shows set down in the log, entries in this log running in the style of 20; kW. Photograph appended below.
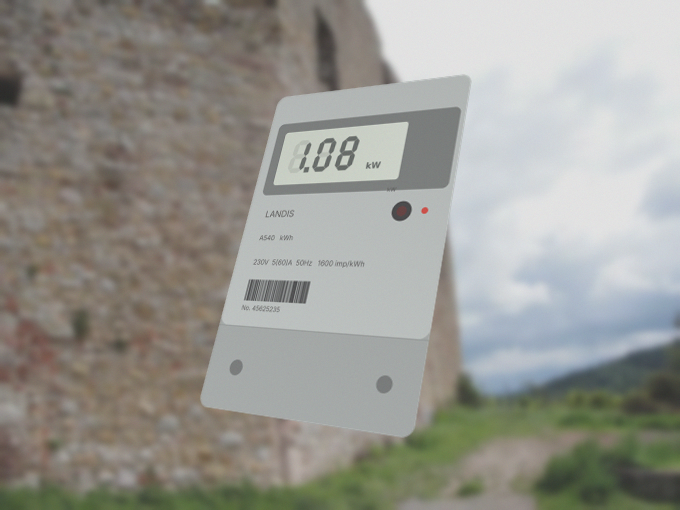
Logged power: 1.08; kW
